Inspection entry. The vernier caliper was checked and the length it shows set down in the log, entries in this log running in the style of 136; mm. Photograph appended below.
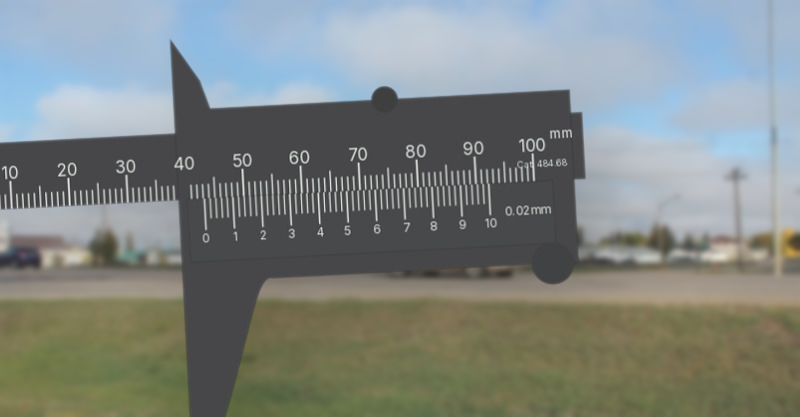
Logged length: 43.2; mm
